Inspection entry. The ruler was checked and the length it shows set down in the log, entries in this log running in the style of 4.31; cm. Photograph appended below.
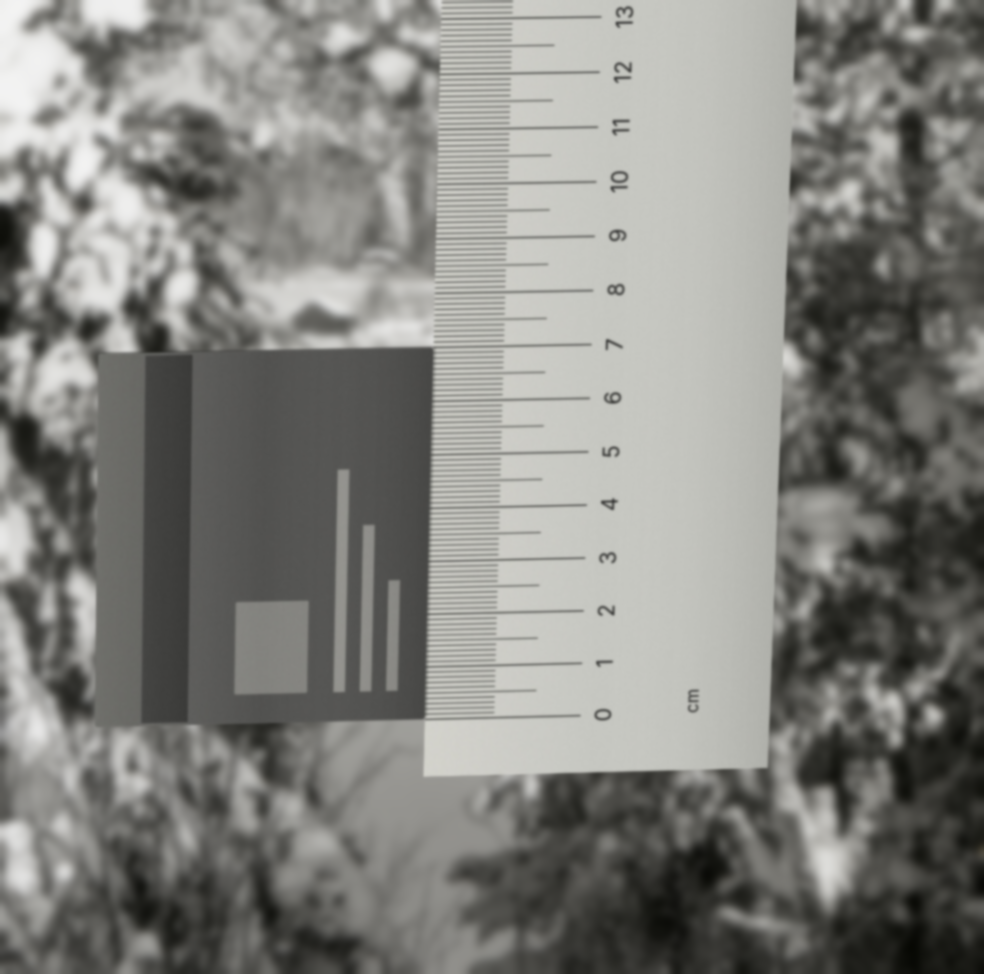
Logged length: 7; cm
